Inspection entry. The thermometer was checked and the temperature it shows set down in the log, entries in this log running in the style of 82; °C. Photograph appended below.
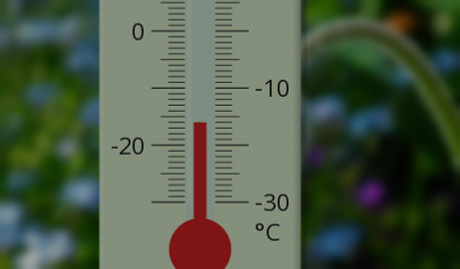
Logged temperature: -16; °C
